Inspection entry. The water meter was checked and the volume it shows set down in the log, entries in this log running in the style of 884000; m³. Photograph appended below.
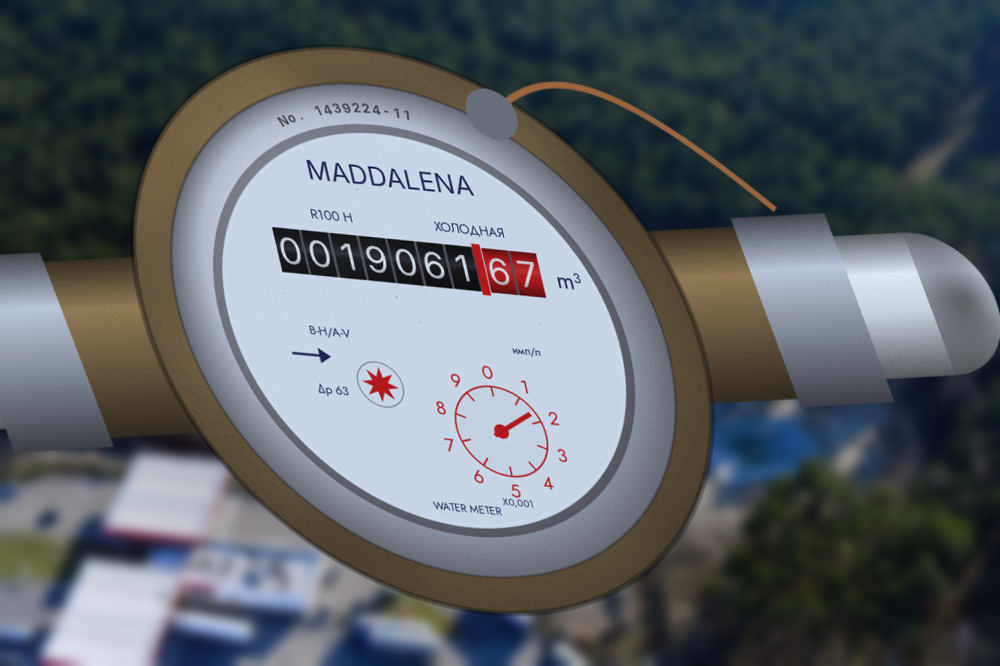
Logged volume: 19061.671; m³
